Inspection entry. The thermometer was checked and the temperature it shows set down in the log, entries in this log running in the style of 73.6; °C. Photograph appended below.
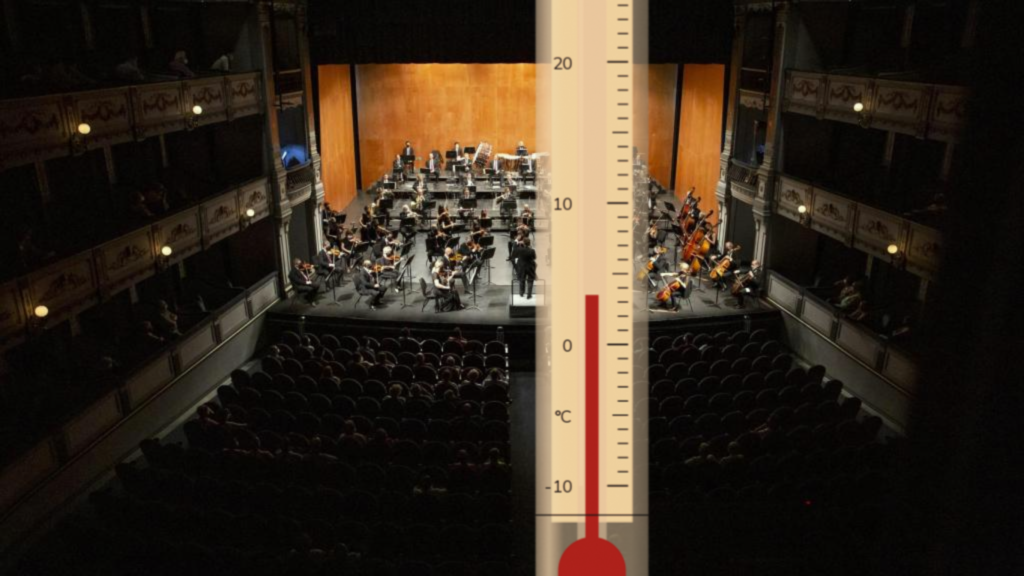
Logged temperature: 3.5; °C
